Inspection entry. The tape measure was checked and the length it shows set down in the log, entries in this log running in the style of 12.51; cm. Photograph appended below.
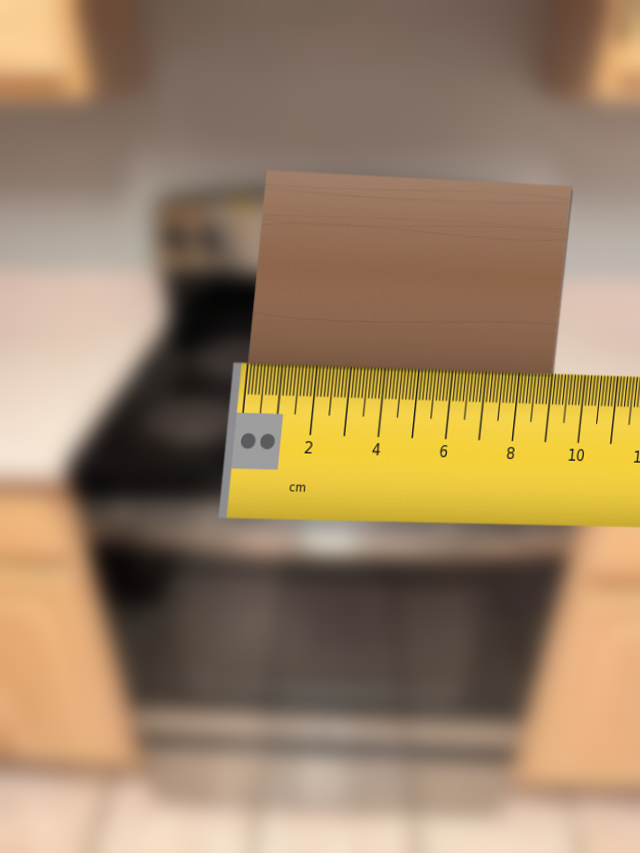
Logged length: 9; cm
